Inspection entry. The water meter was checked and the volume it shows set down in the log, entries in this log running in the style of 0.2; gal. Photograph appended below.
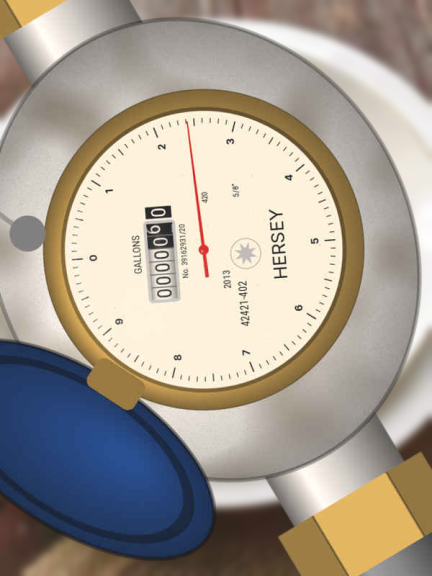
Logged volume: 62.4; gal
